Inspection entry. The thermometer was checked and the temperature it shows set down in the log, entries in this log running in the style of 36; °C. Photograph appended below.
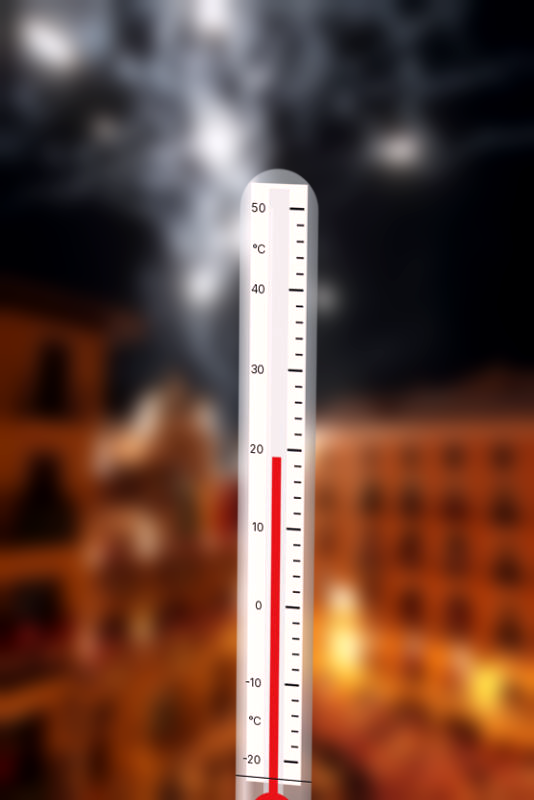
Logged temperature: 19; °C
